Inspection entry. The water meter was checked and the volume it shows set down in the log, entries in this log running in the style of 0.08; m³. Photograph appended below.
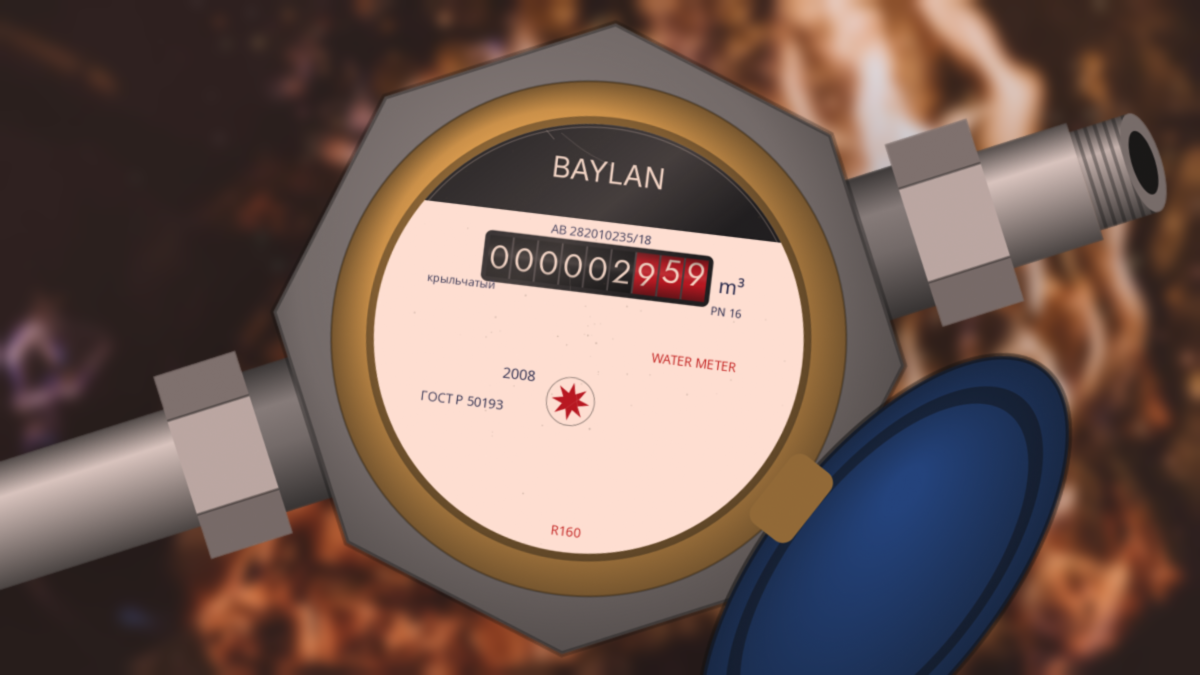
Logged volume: 2.959; m³
